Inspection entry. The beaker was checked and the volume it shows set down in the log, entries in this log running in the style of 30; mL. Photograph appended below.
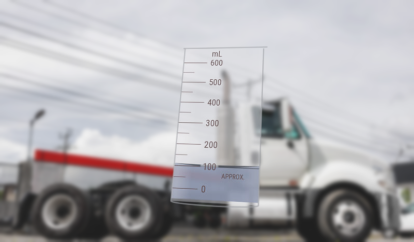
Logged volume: 100; mL
